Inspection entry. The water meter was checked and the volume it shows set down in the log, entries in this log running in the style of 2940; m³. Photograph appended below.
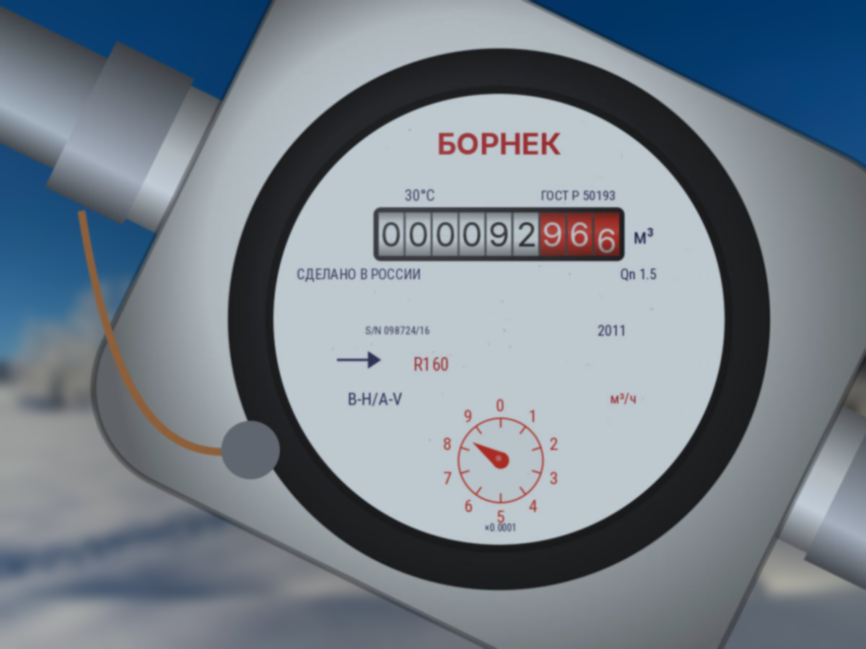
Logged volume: 92.9658; m³
